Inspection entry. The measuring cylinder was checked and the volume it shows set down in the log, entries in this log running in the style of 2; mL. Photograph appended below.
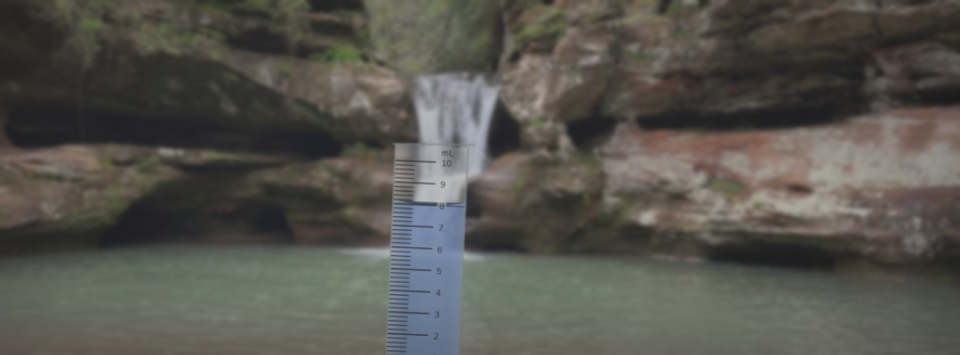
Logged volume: 8; mL
